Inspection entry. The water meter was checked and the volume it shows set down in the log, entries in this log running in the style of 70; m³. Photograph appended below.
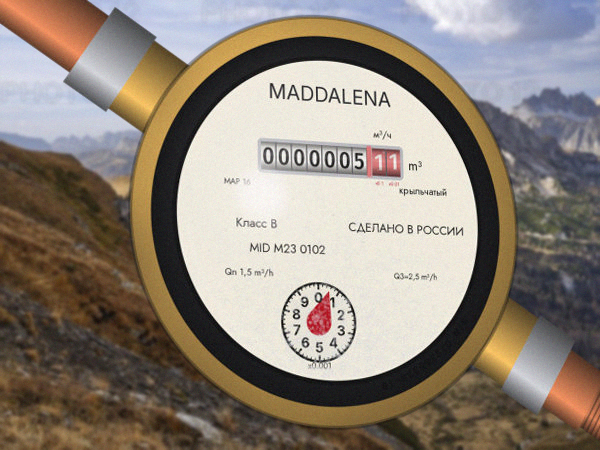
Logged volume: 5.110; m³
